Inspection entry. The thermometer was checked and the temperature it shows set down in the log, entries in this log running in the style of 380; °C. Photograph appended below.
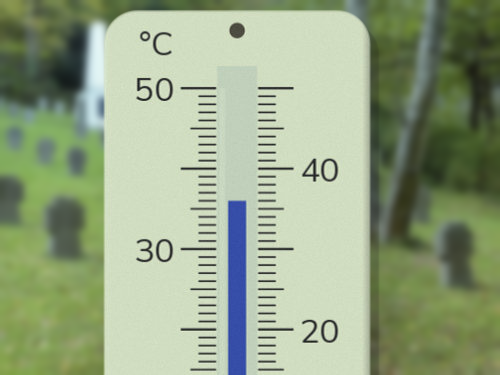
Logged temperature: 36; °C
